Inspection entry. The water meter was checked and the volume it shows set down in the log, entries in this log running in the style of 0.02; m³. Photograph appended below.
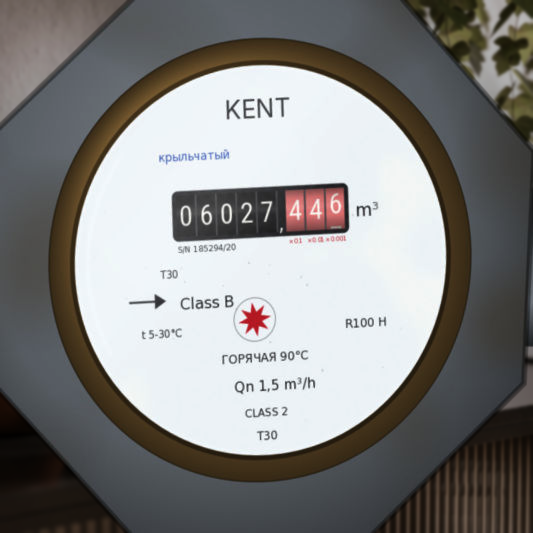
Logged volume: 6027.446; m³
